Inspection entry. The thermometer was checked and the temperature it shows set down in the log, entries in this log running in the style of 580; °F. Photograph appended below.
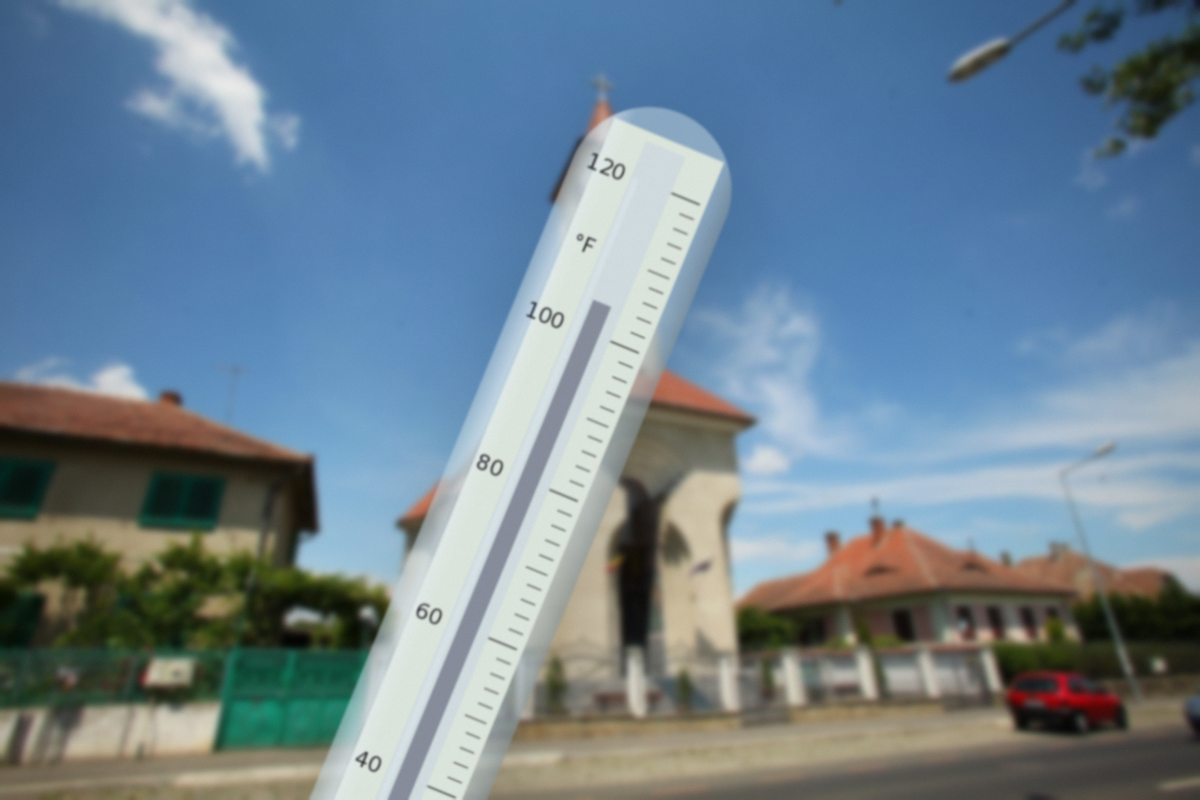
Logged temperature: 104; °F
